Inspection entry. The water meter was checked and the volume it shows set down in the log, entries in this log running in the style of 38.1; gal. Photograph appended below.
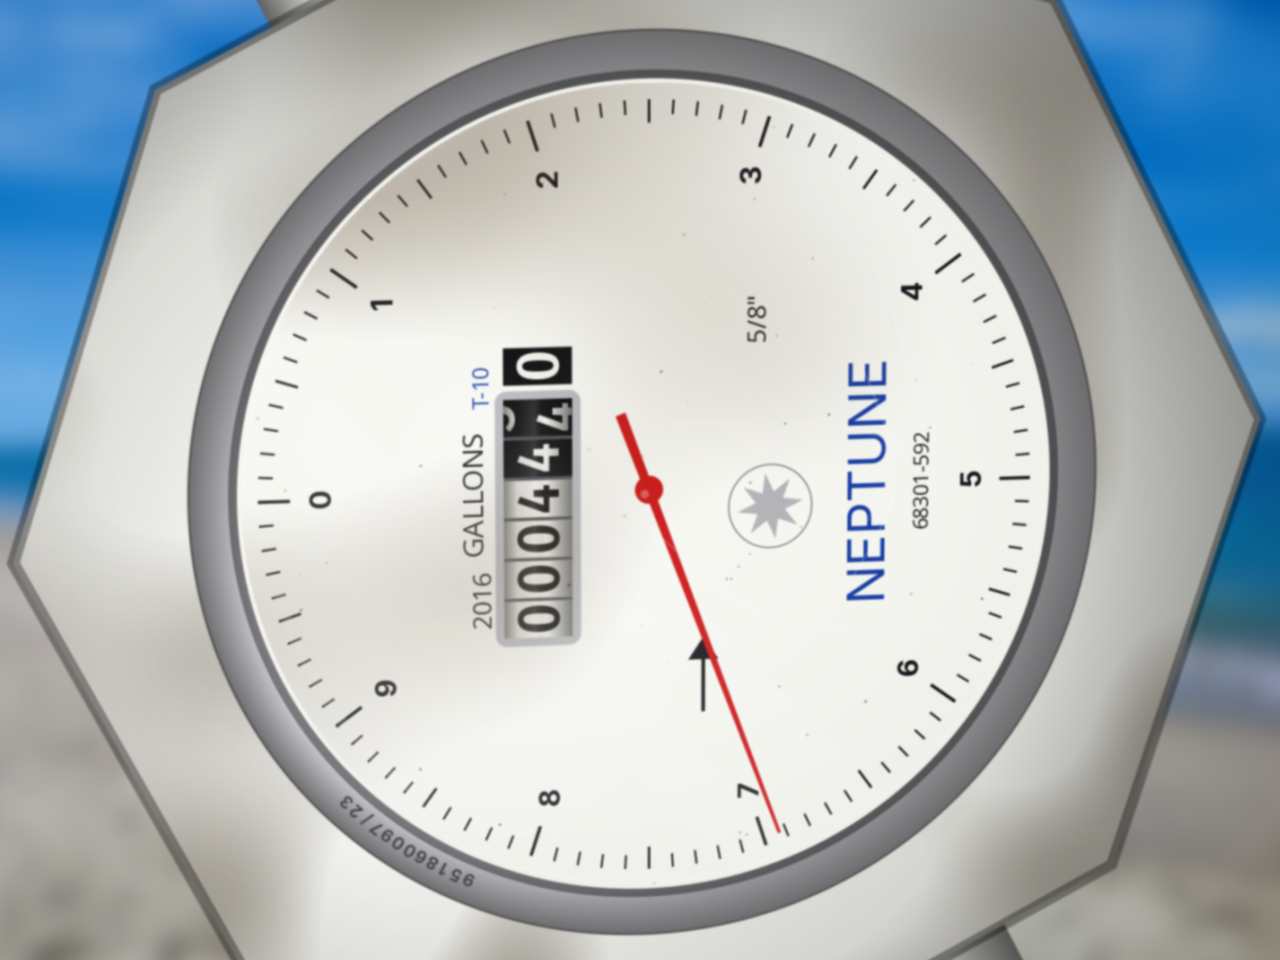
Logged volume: 4436.9; gal
